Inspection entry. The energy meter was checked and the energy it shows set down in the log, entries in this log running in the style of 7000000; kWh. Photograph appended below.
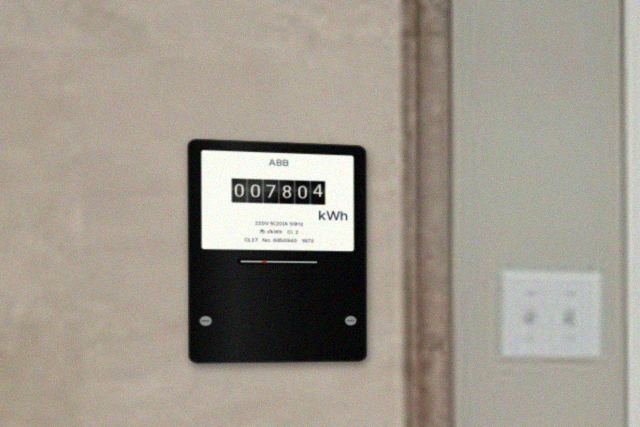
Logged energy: 7804; kWh
